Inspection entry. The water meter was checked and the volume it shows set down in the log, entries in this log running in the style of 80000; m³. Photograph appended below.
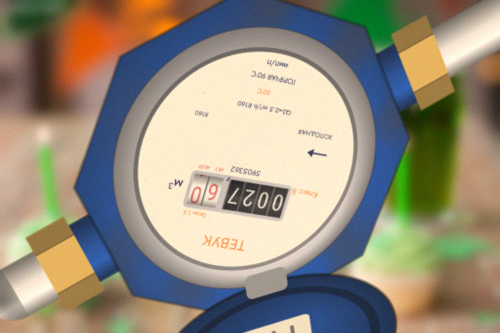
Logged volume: 27.60; m³
